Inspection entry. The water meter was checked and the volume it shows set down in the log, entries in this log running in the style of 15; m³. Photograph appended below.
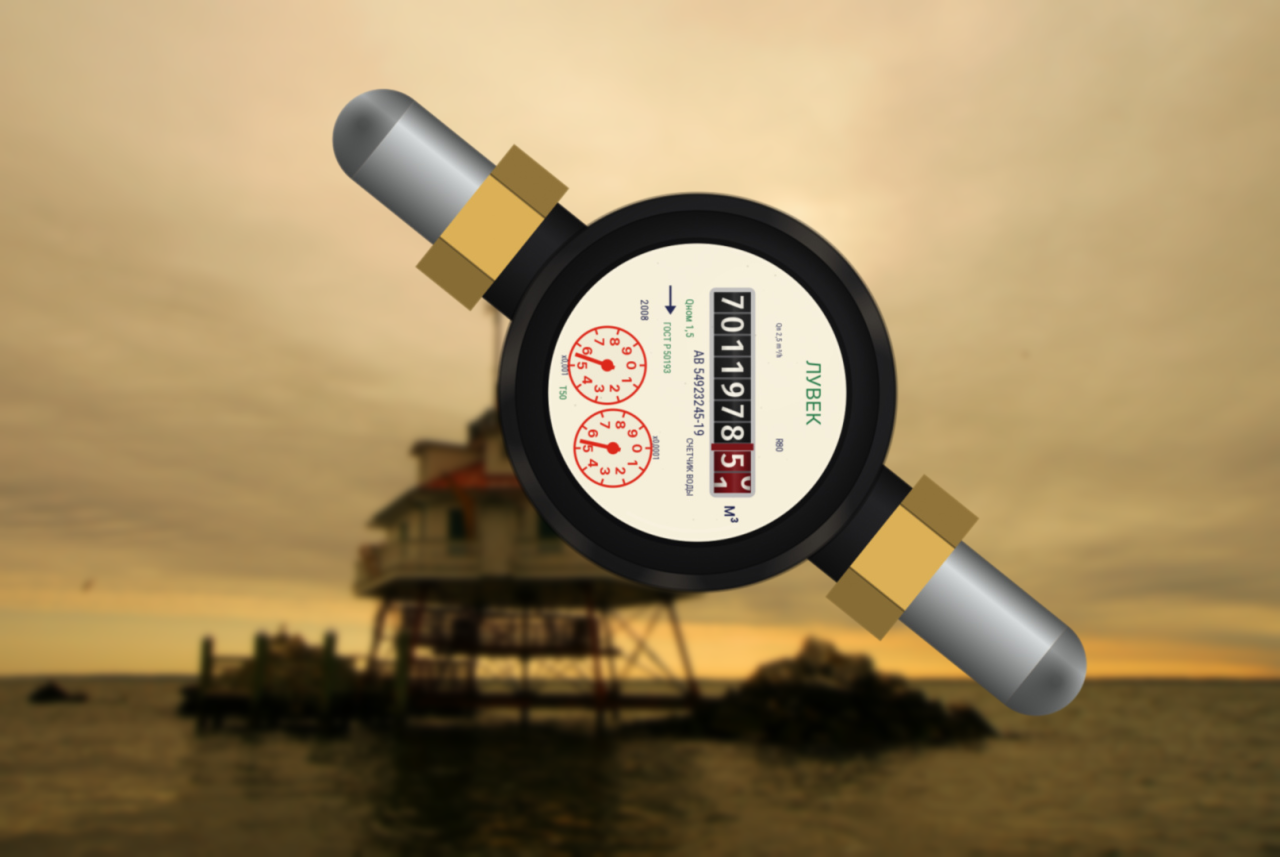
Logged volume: 7011978.5055; m³
